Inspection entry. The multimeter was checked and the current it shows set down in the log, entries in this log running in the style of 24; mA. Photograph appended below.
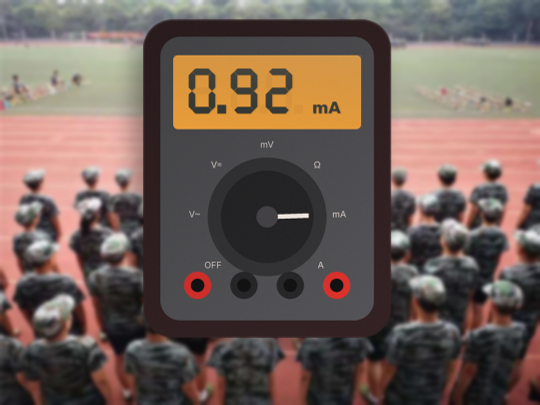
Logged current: 0.92; mA
